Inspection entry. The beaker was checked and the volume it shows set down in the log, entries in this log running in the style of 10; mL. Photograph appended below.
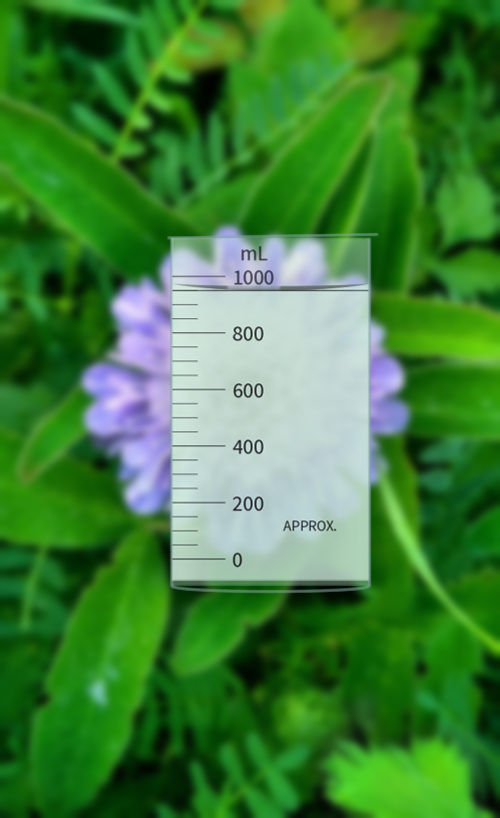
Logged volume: 950; mL
